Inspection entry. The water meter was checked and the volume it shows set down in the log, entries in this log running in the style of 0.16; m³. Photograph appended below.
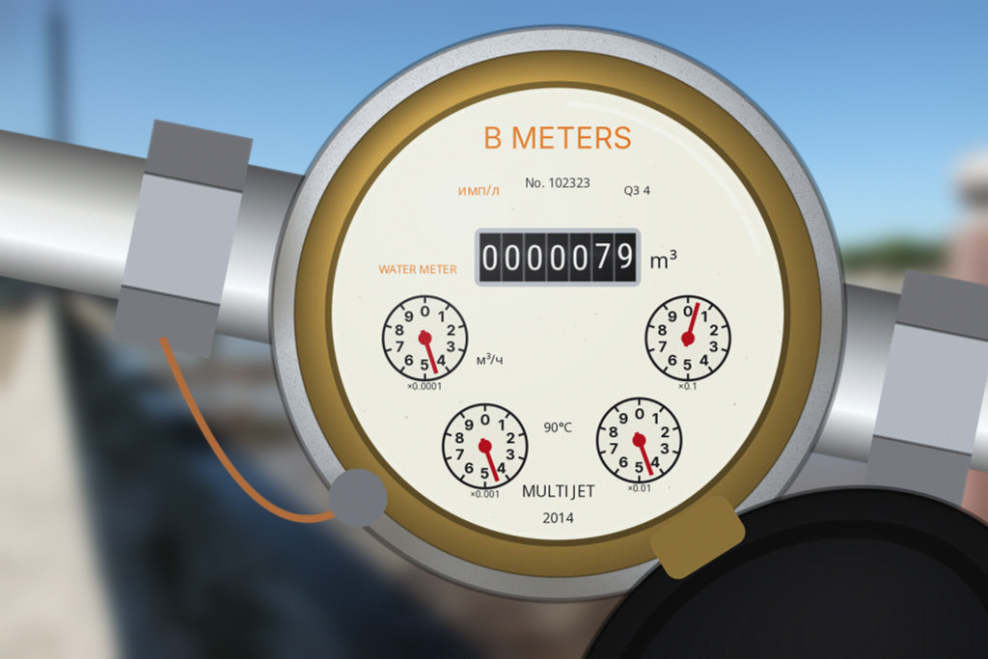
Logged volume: 79.0444; m³
